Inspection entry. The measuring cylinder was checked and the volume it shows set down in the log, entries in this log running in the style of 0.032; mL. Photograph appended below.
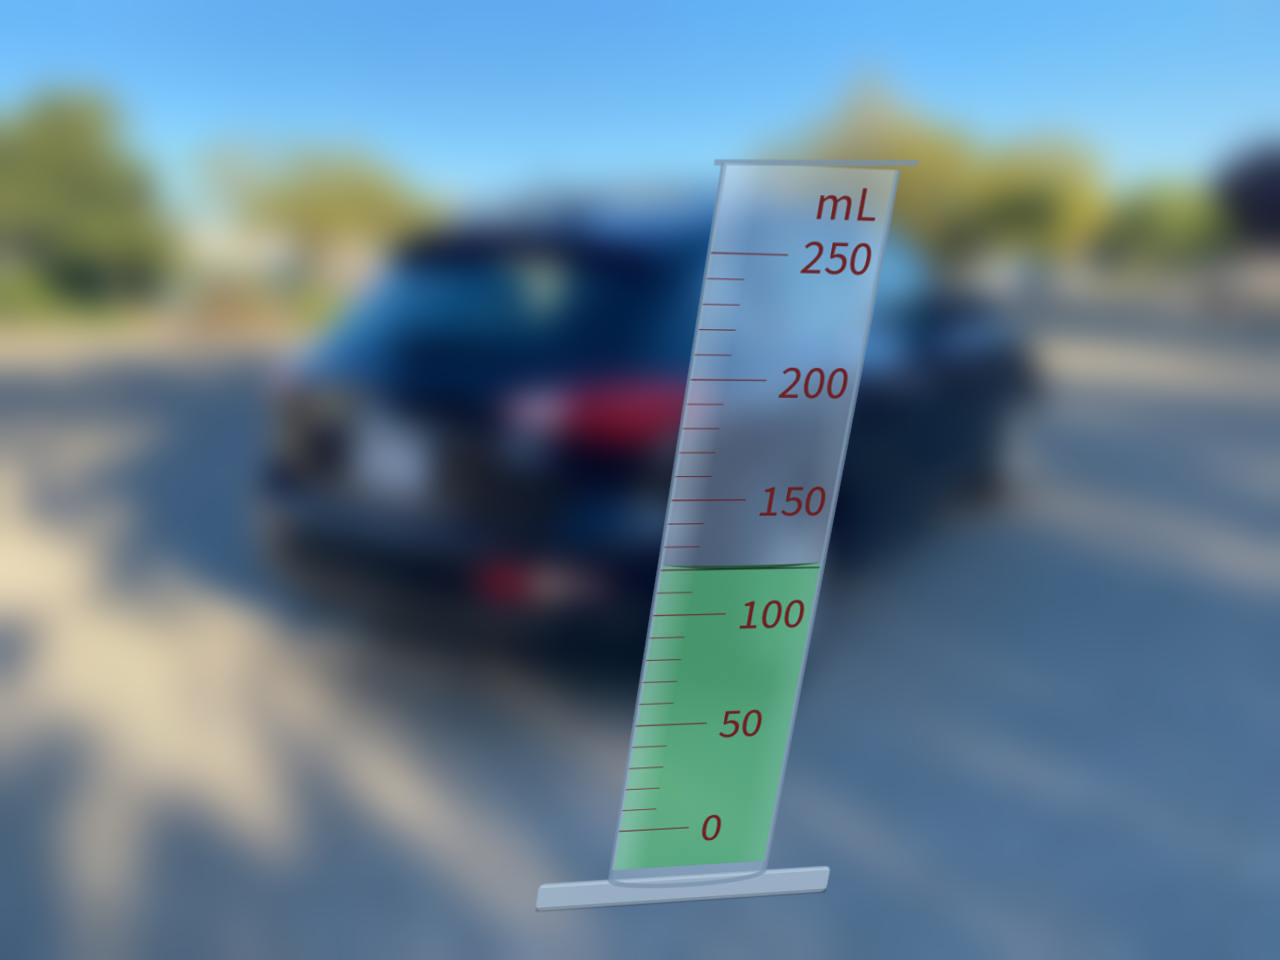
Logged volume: 120; mL
